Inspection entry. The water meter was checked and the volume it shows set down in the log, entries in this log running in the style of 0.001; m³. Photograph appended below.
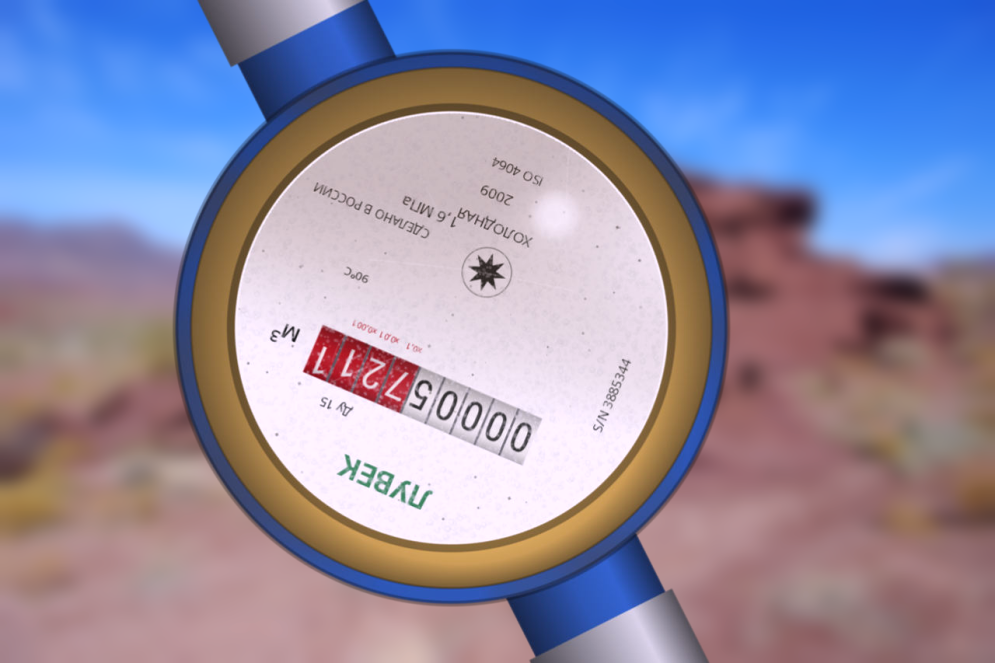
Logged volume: 5.7211; m³
